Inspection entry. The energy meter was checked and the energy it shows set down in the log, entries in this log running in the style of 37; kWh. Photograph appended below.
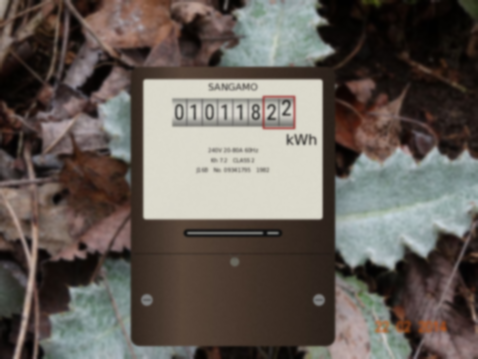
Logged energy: 10118.22; kWh
